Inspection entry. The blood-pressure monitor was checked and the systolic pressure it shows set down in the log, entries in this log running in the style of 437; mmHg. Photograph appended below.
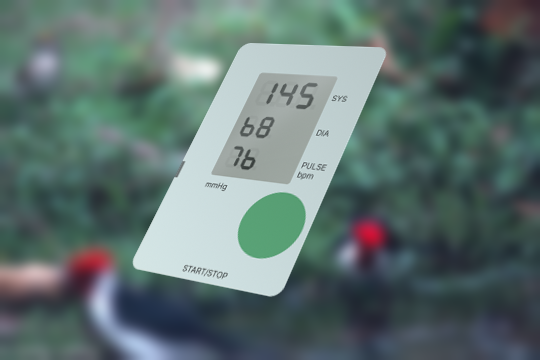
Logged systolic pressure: 145; mmHg
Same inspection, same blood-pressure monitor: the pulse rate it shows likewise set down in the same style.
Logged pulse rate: 76; bpm
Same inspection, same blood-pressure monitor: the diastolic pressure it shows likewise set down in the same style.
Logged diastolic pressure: 68; mmHg
